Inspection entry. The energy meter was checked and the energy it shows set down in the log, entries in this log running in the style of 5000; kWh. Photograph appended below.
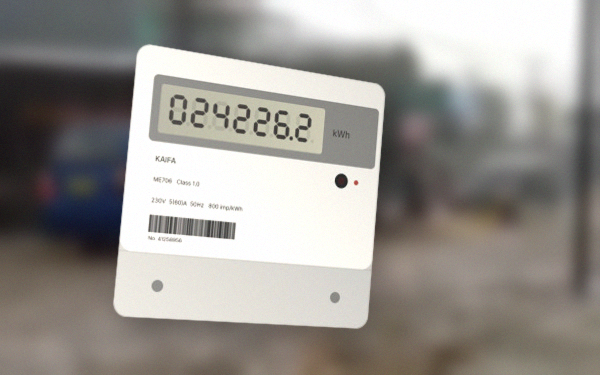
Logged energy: 24226.2; kWh
